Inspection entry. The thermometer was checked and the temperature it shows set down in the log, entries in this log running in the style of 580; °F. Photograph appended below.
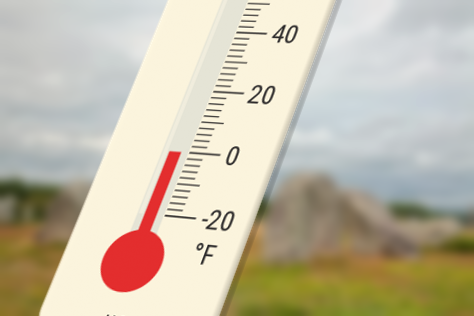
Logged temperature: 0; °F
